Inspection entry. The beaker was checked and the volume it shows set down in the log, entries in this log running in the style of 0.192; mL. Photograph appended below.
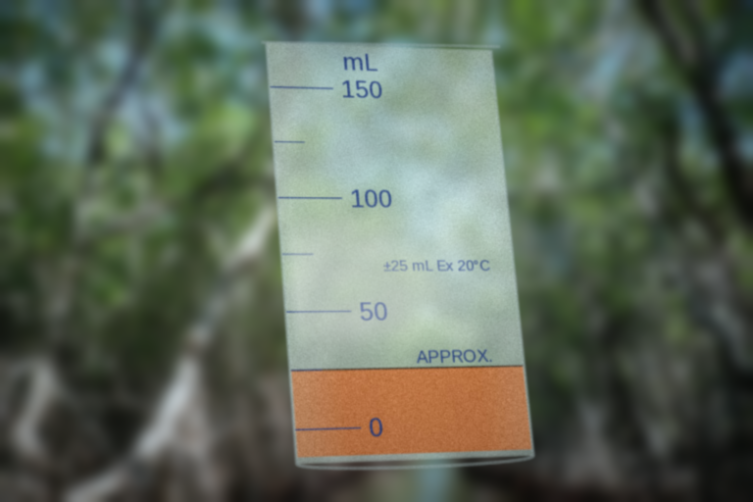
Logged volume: 25; mL
